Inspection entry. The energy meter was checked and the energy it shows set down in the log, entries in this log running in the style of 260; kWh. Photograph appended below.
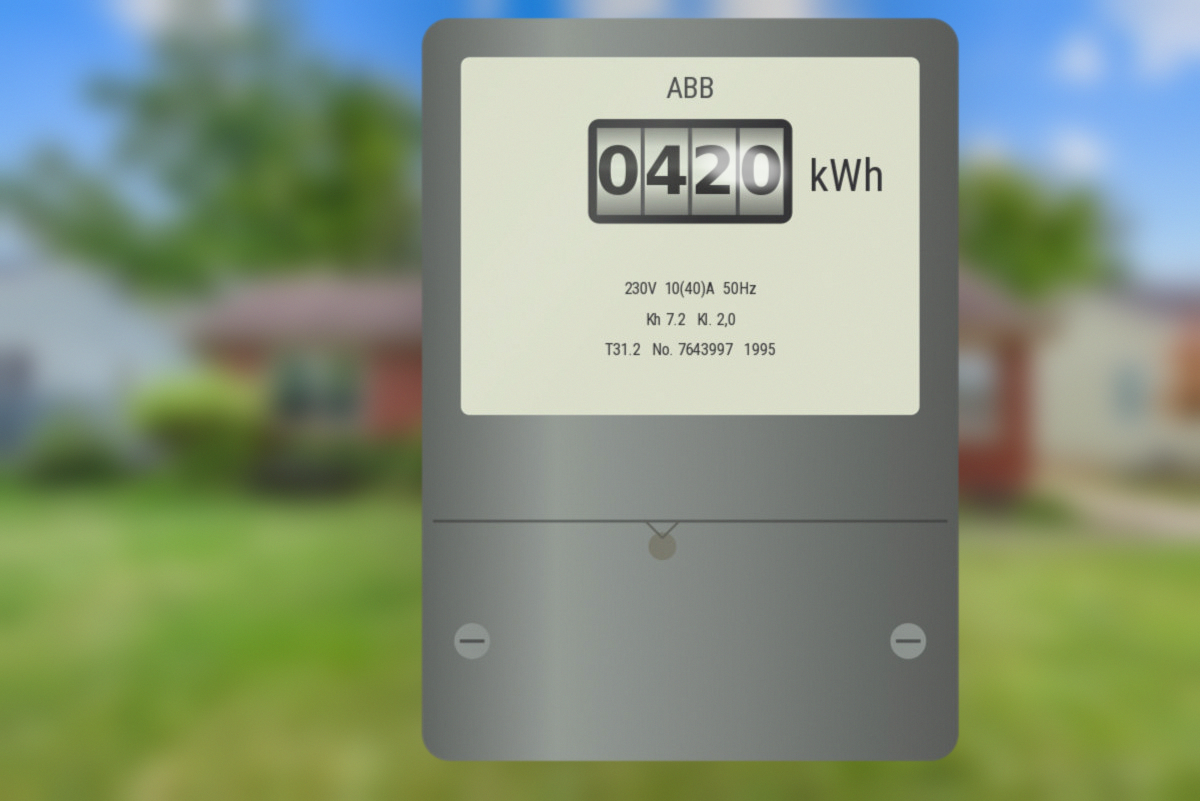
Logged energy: 420; kWh
